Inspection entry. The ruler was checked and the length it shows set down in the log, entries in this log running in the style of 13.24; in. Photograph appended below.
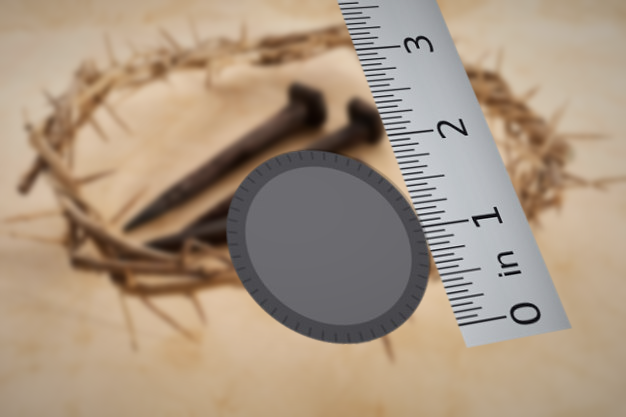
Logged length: 1.9375; in
